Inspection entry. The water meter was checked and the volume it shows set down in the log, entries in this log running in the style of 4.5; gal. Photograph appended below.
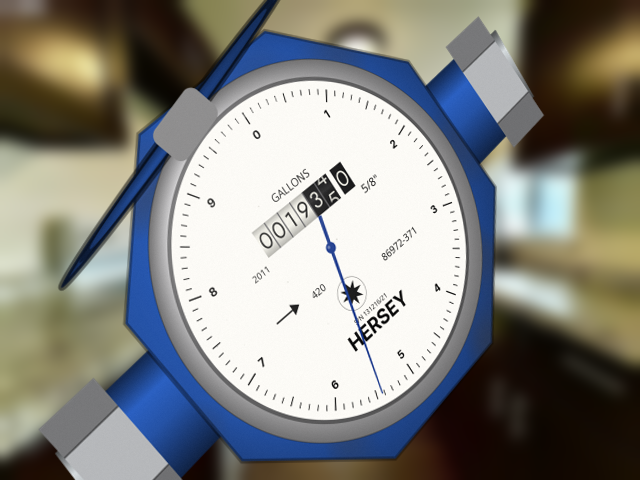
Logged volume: 19345.4; gal
